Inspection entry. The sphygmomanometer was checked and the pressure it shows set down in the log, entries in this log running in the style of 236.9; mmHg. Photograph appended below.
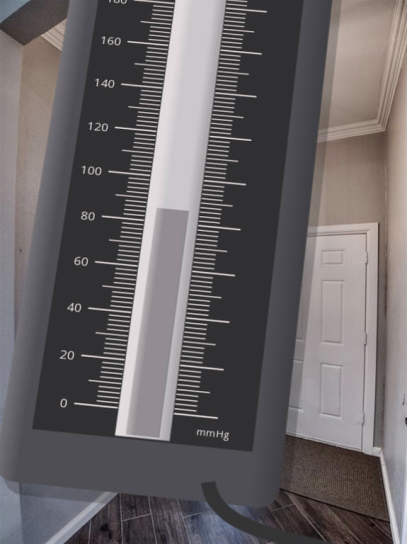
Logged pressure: 86; mmHg
